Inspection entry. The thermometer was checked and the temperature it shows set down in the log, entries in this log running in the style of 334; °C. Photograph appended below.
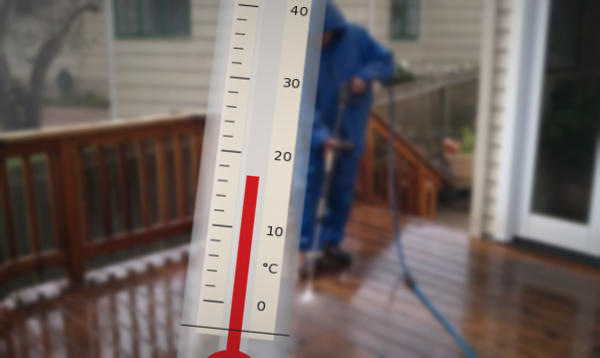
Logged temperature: 17; °C
